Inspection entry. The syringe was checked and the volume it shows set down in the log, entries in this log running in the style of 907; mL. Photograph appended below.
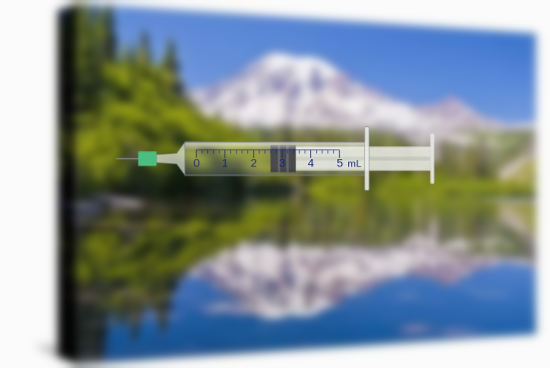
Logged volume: 2.6; mL
